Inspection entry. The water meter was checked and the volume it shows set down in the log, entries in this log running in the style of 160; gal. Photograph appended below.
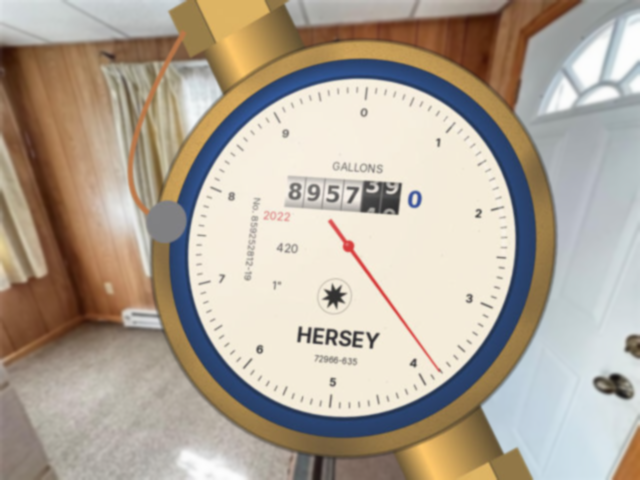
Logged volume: 8957393.8; gal
